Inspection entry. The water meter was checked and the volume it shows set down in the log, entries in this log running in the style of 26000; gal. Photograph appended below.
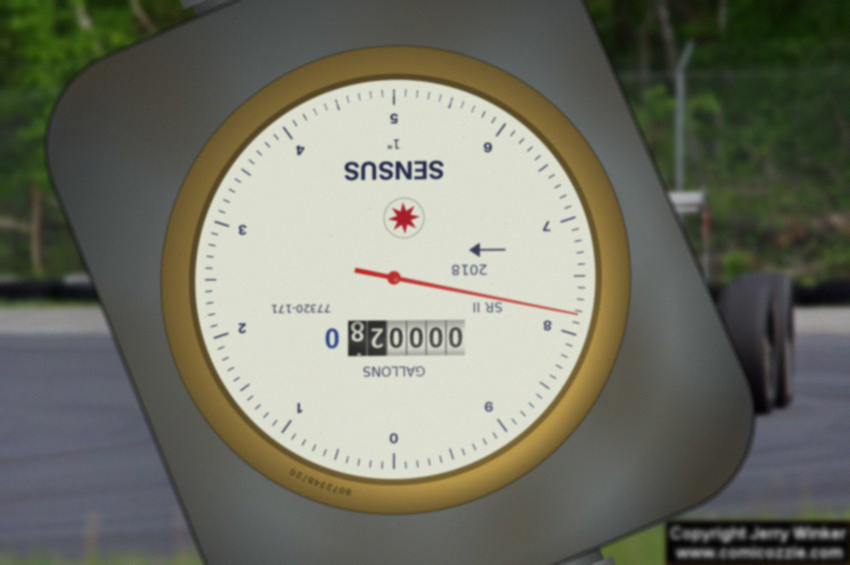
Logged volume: 277.8; gal
